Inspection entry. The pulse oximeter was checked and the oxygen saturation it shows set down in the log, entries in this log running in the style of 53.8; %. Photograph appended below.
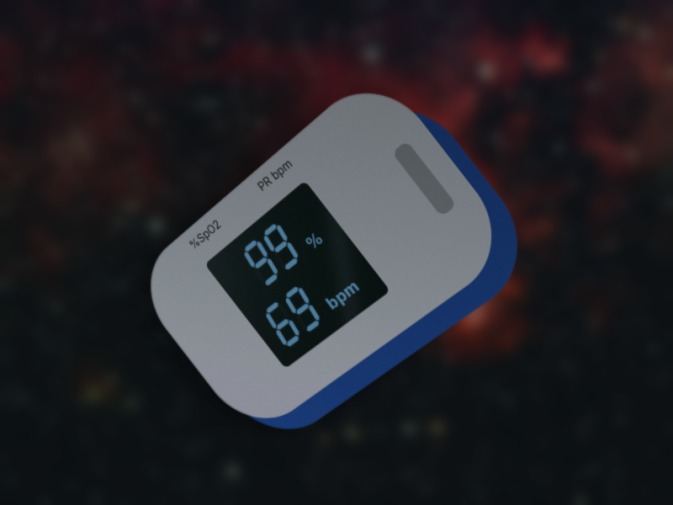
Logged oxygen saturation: 99; %
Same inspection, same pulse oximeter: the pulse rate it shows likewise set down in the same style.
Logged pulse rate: 69; bpm
